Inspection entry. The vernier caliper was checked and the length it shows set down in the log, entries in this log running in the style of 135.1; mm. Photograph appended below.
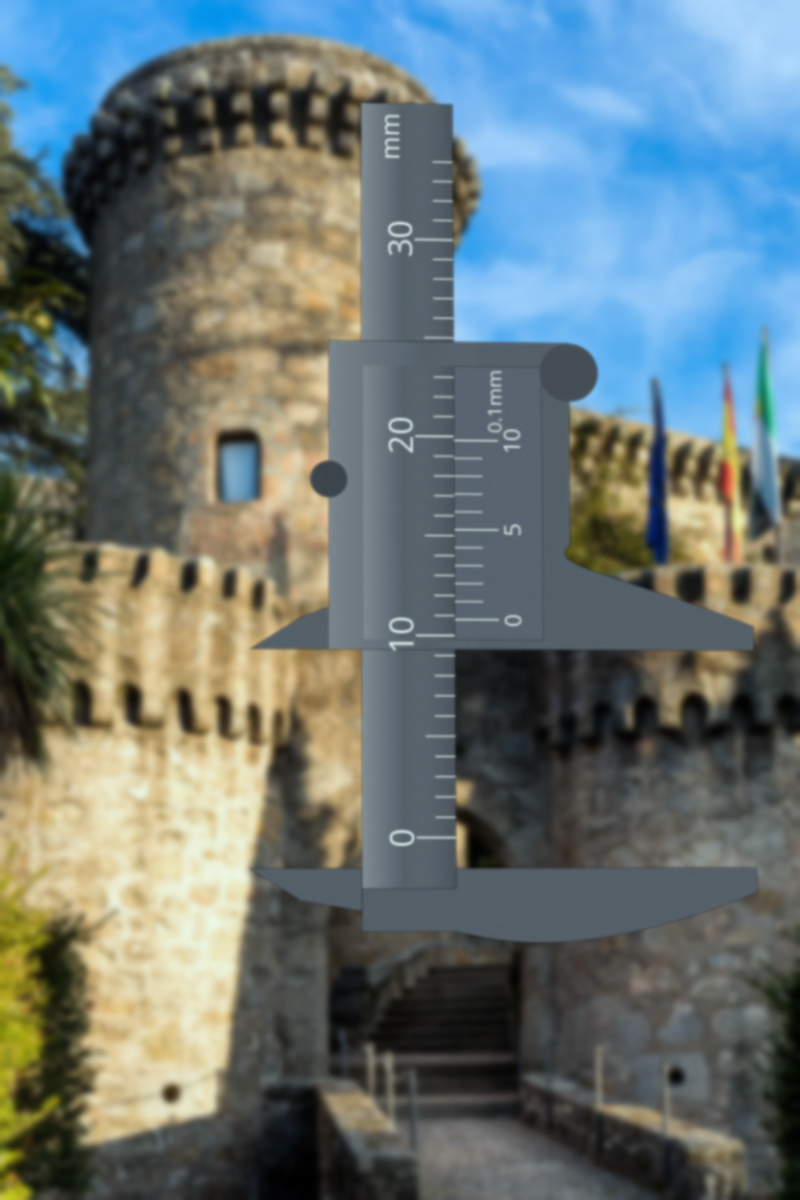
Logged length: 10.8; mm
